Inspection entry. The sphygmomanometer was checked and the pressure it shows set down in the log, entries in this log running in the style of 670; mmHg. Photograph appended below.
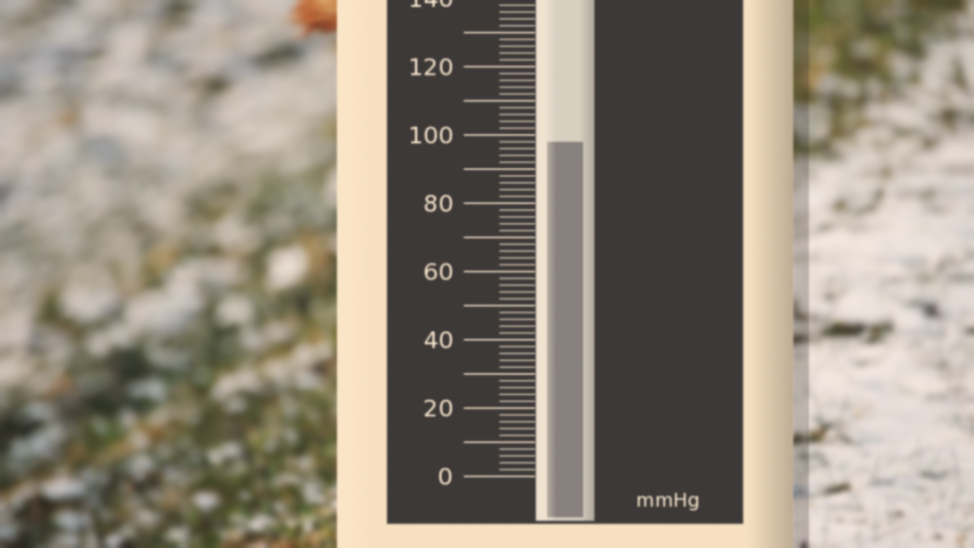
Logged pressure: 98; mmHg
